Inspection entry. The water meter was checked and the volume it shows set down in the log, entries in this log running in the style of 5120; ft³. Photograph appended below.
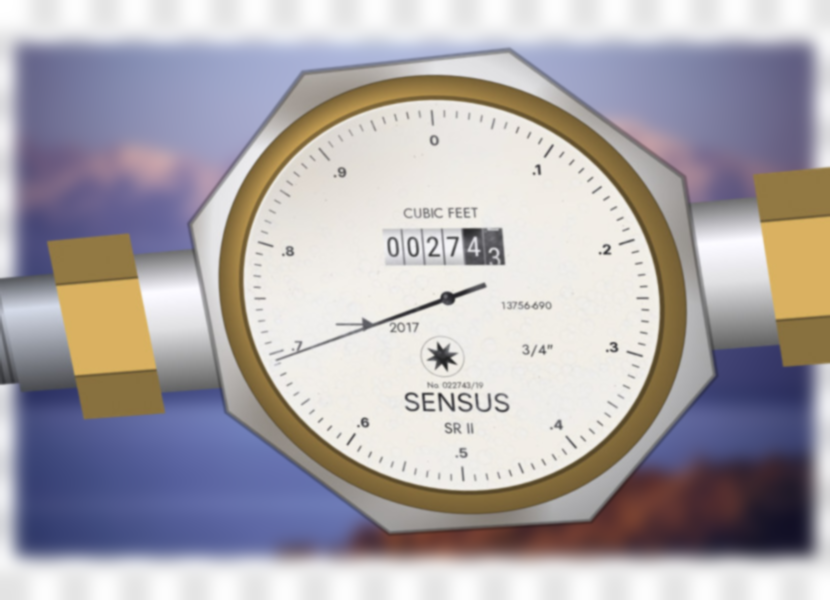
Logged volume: 2742.69; ft³
